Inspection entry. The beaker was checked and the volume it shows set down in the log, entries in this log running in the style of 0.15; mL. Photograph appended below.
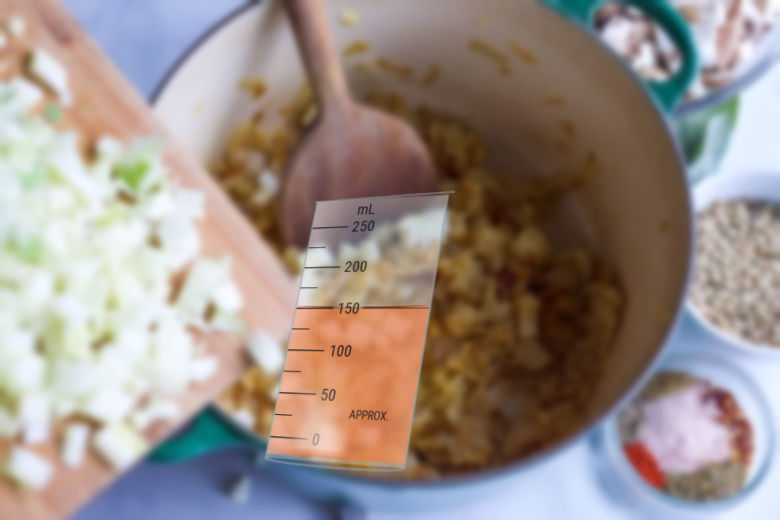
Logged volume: 150; mL
